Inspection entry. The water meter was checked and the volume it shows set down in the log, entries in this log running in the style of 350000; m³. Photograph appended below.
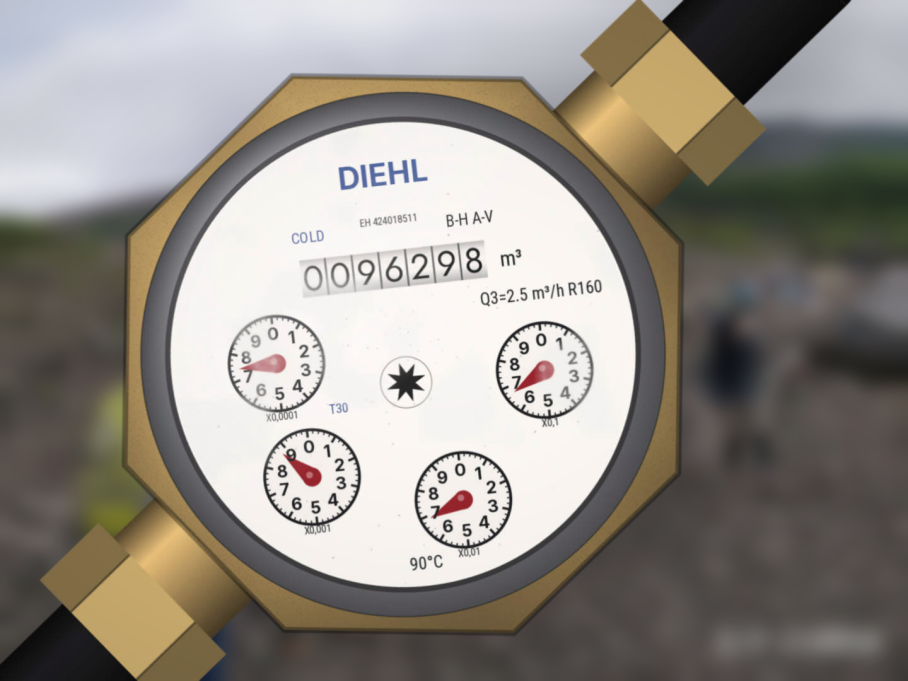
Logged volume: 96298.6687; m³
